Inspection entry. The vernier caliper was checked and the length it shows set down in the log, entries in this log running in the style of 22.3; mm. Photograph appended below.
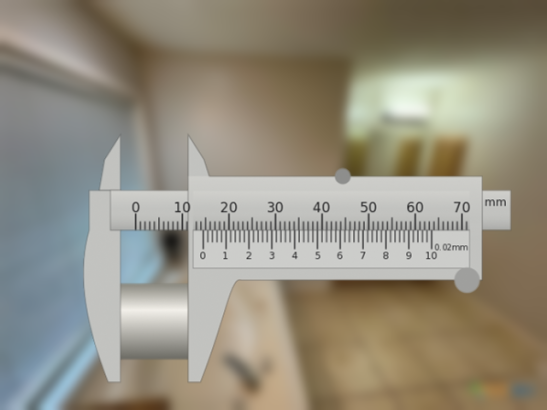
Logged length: 14.5; mm
